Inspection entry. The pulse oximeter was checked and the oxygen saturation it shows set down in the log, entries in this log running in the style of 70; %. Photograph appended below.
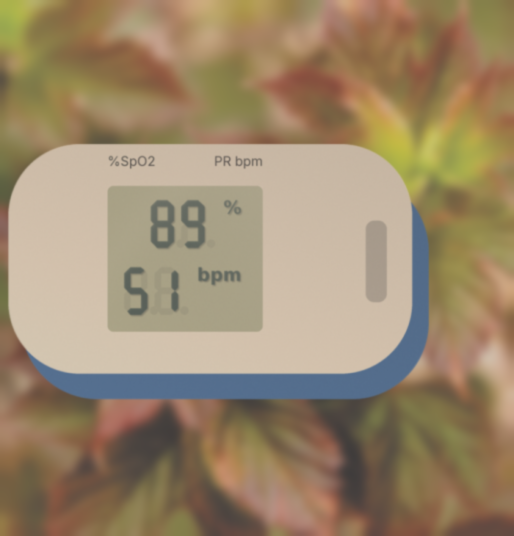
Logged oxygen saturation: 89; %
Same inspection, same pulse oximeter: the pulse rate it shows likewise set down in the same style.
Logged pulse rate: 51; bpm
